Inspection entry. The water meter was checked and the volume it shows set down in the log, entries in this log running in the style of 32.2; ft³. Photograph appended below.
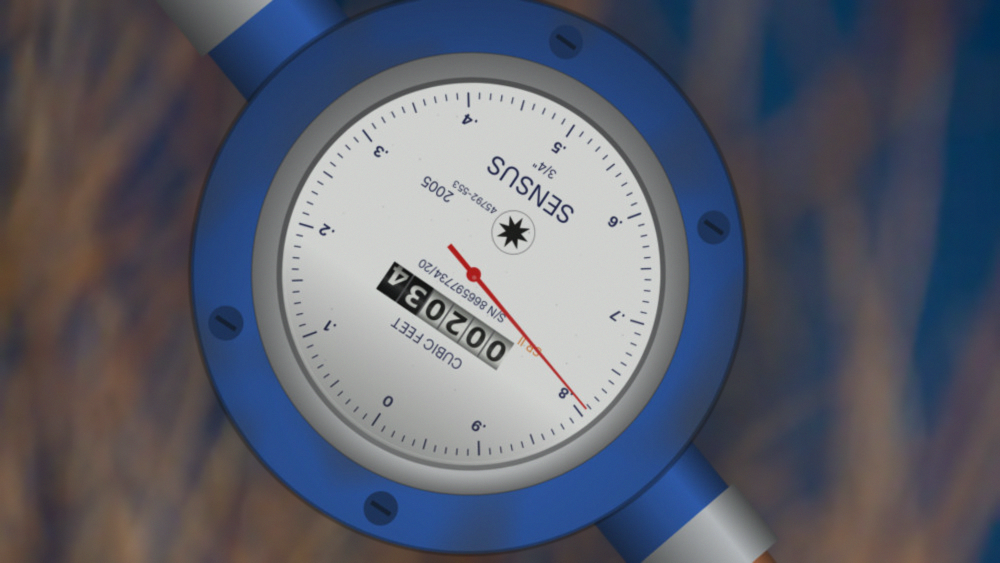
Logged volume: 2033.79; ft³
